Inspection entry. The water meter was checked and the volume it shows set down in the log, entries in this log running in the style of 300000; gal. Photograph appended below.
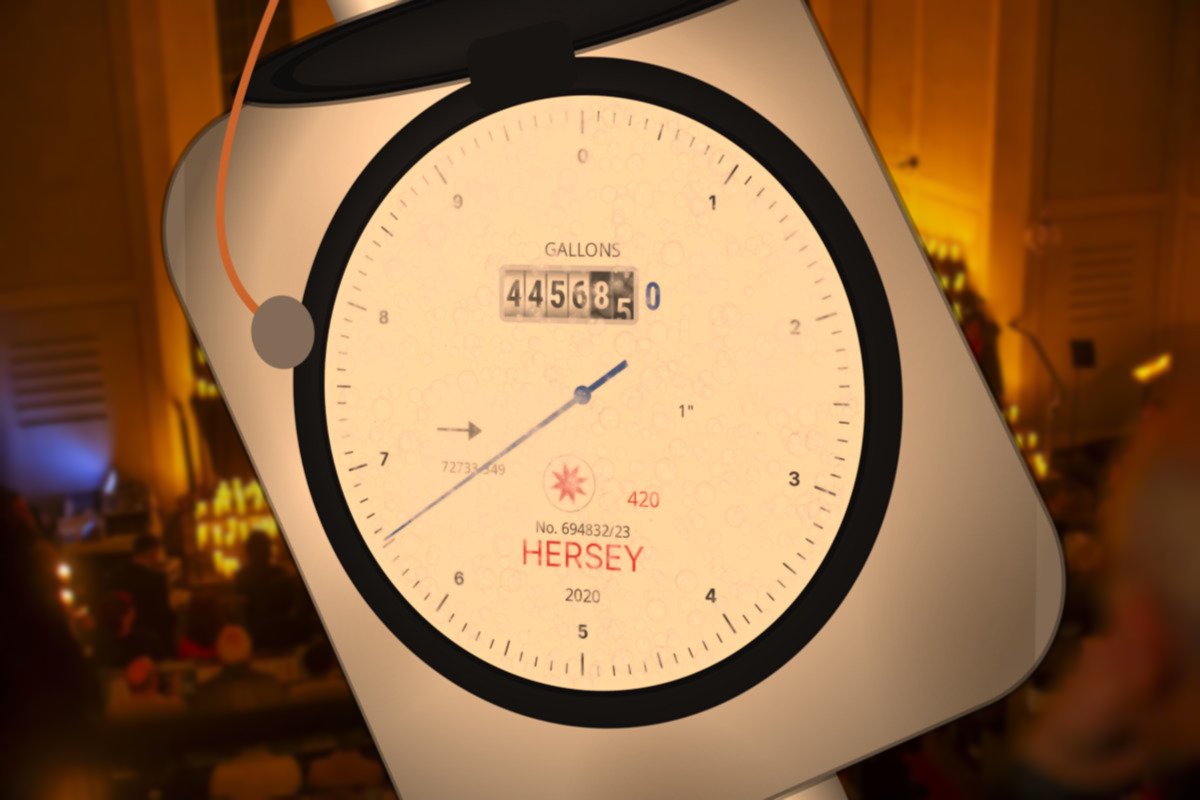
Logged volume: 4456846.5; gal
